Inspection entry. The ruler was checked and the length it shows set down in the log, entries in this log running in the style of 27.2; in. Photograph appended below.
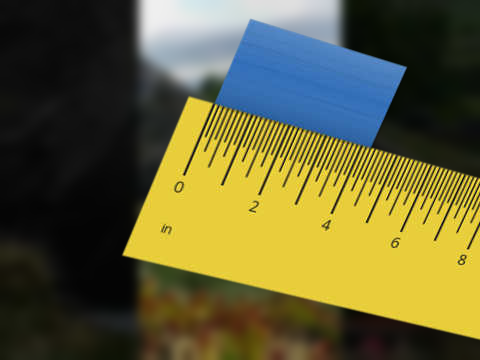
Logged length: 4.25; in
